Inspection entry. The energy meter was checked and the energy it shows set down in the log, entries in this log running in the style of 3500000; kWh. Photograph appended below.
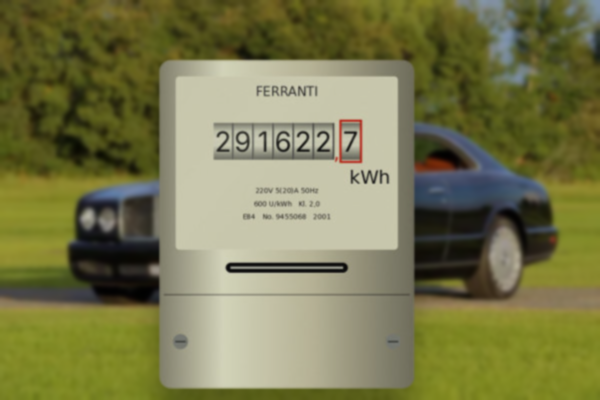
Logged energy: 291622.7; kWh
